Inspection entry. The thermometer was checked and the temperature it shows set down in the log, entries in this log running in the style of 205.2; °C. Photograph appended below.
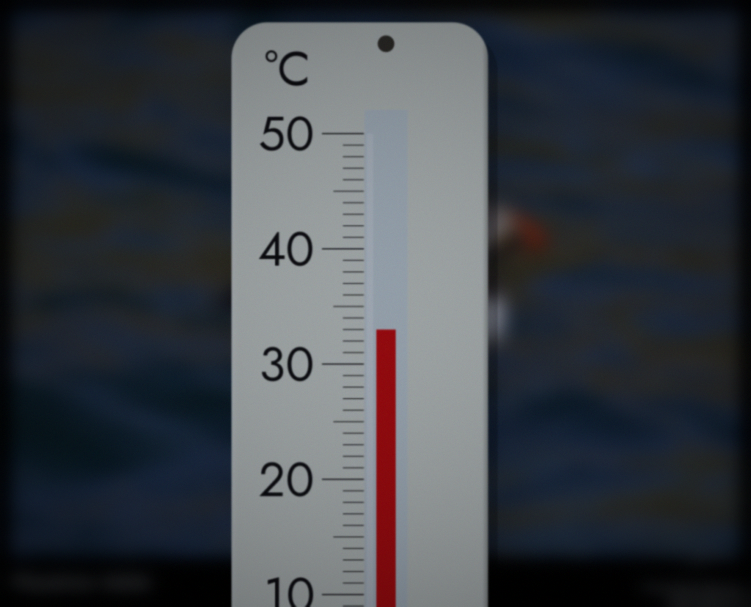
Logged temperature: 33; °C
